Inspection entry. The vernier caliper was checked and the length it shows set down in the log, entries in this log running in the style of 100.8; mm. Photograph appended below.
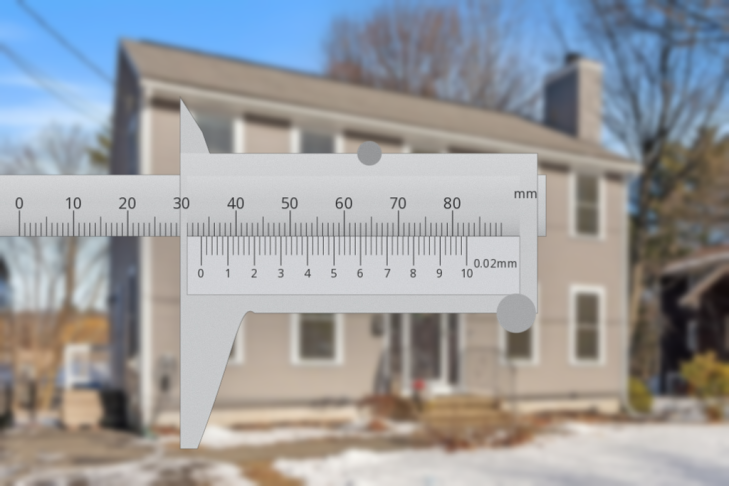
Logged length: 33.6; mm
